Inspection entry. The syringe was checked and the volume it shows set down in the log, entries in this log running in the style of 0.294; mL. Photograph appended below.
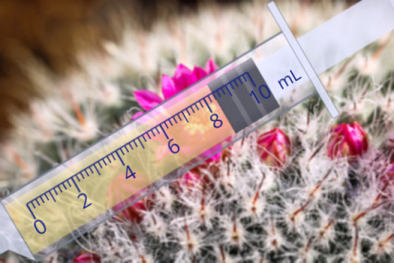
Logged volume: 8.4; mL
